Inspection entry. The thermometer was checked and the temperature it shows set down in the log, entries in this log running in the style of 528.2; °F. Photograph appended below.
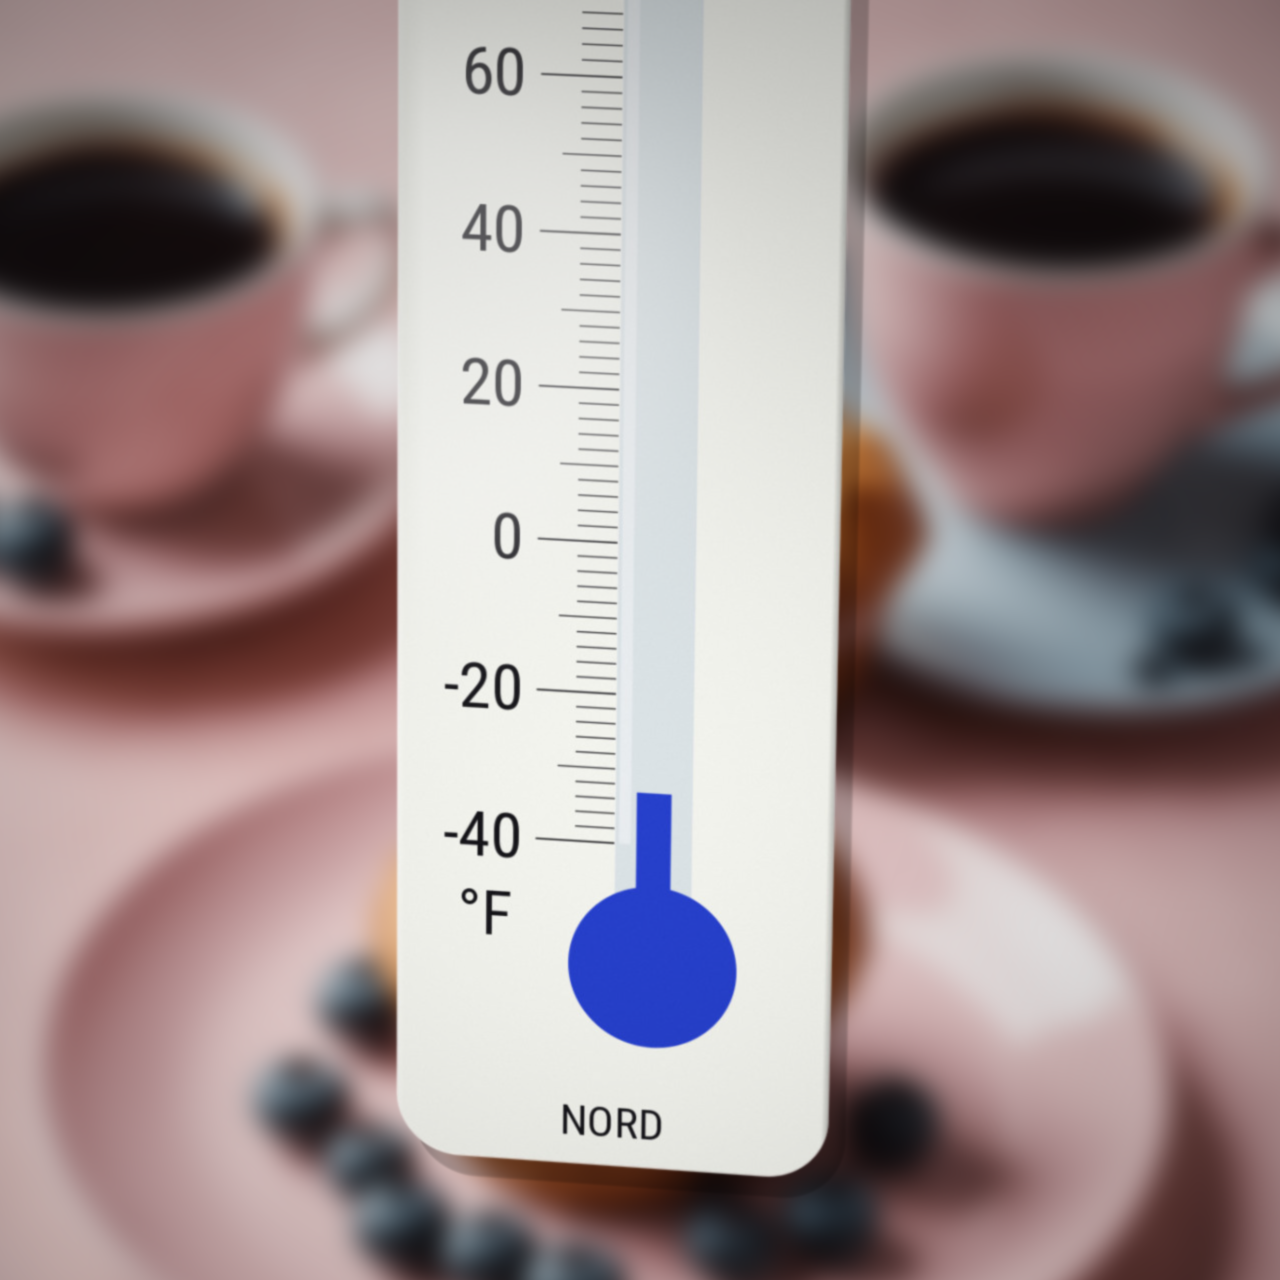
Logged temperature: -33; °F
